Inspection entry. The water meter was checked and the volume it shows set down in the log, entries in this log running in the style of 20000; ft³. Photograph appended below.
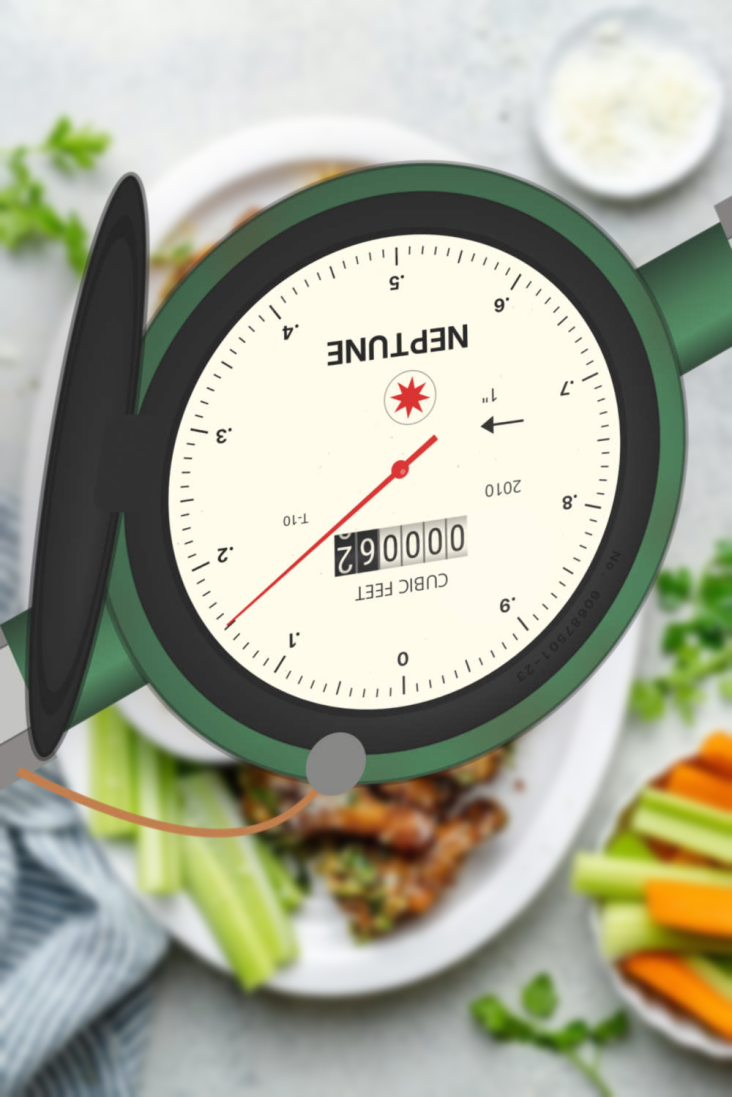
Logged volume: 62.15; ft³
